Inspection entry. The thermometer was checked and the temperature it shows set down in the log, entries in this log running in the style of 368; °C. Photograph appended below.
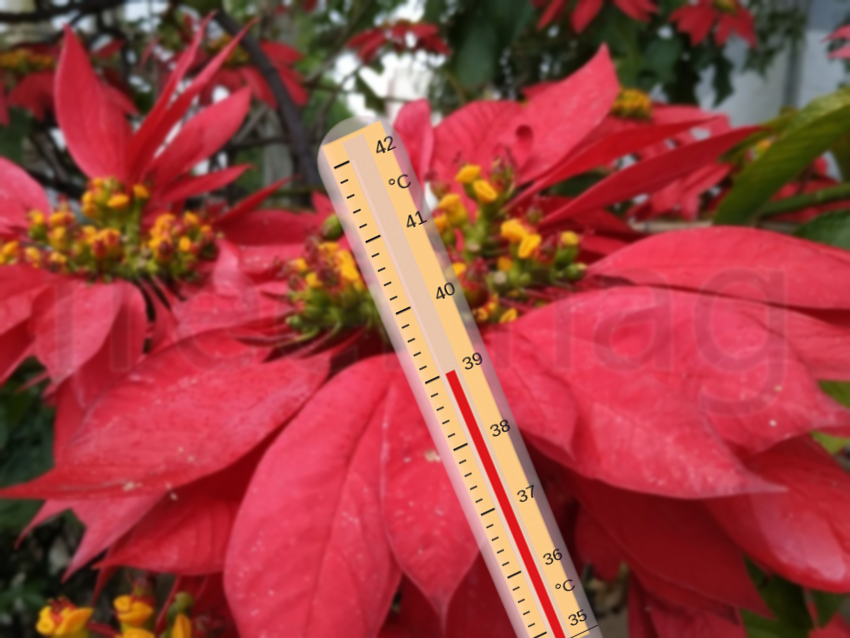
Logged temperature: 39; °C
